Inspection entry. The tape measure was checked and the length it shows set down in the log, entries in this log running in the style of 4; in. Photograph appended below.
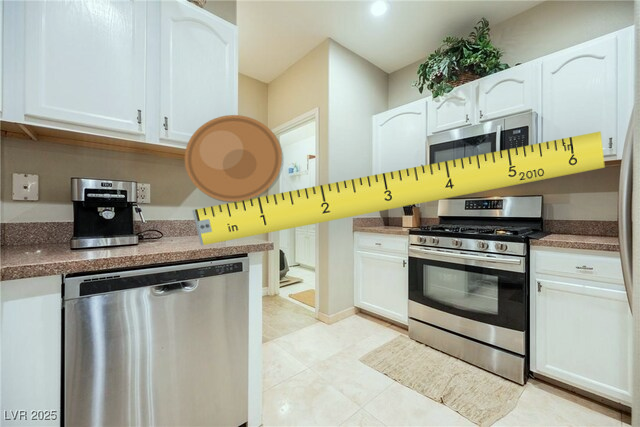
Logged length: 1.5; in
